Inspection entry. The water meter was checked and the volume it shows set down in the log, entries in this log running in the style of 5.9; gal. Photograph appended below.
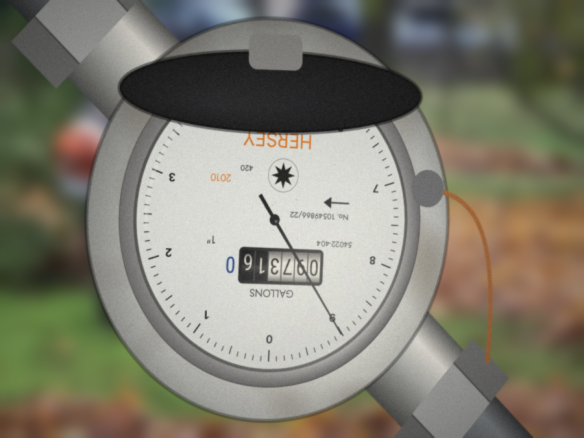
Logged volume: 973159.0; gal
